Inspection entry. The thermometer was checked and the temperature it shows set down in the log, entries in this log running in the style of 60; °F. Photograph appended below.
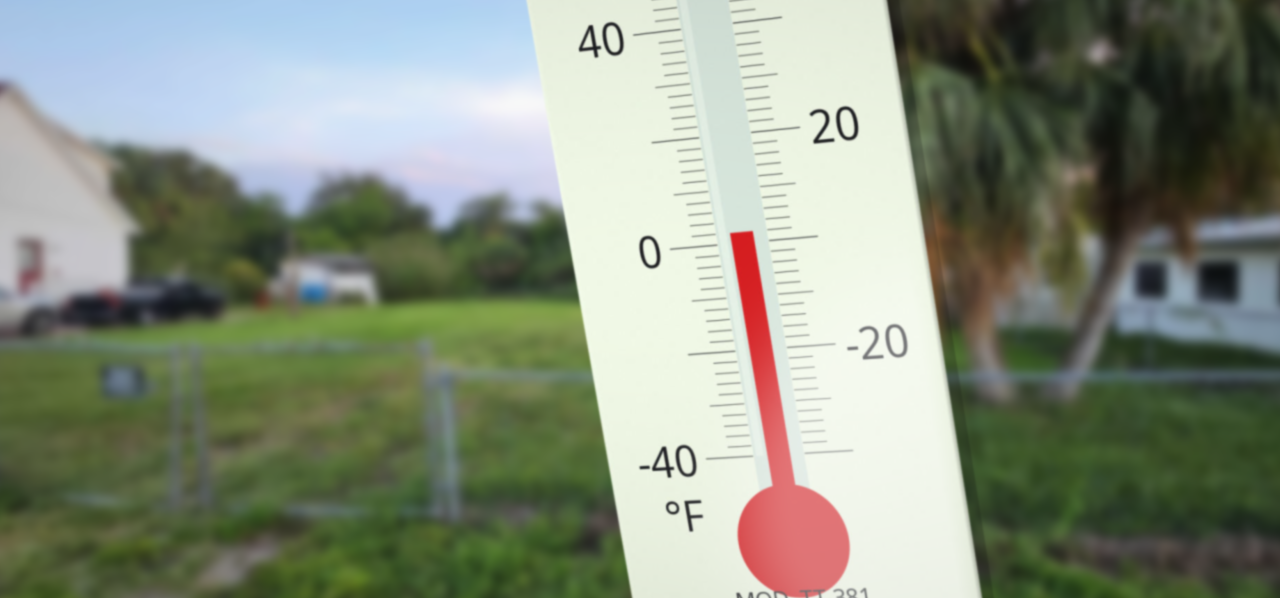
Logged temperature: 2; °F
